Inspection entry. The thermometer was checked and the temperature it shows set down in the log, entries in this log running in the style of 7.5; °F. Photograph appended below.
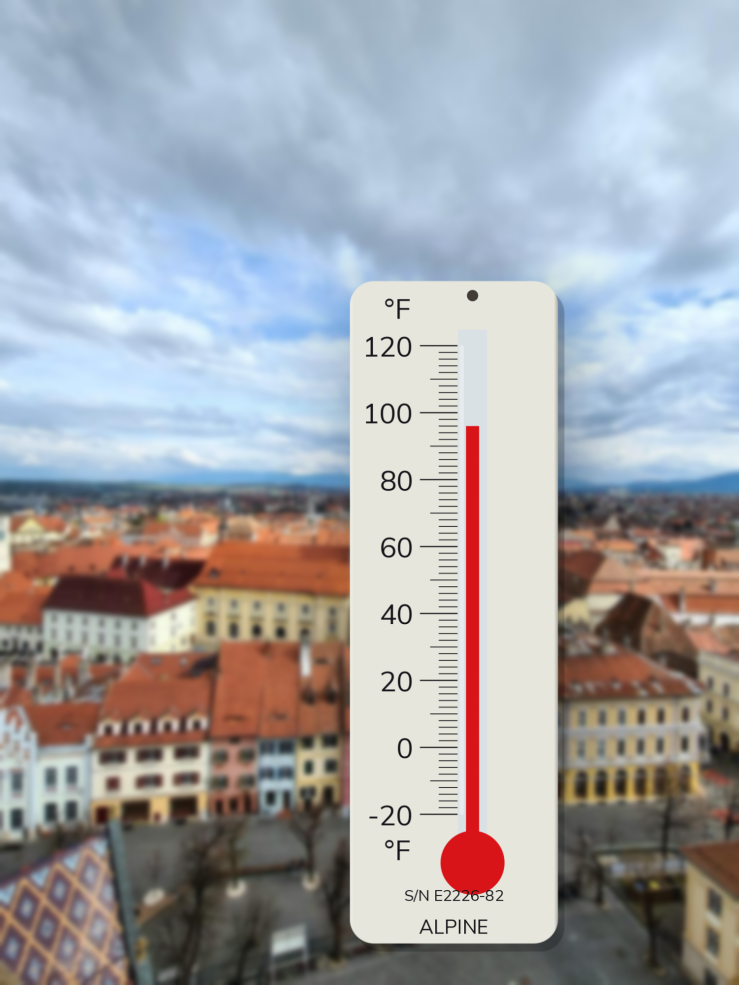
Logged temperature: 96; °F
